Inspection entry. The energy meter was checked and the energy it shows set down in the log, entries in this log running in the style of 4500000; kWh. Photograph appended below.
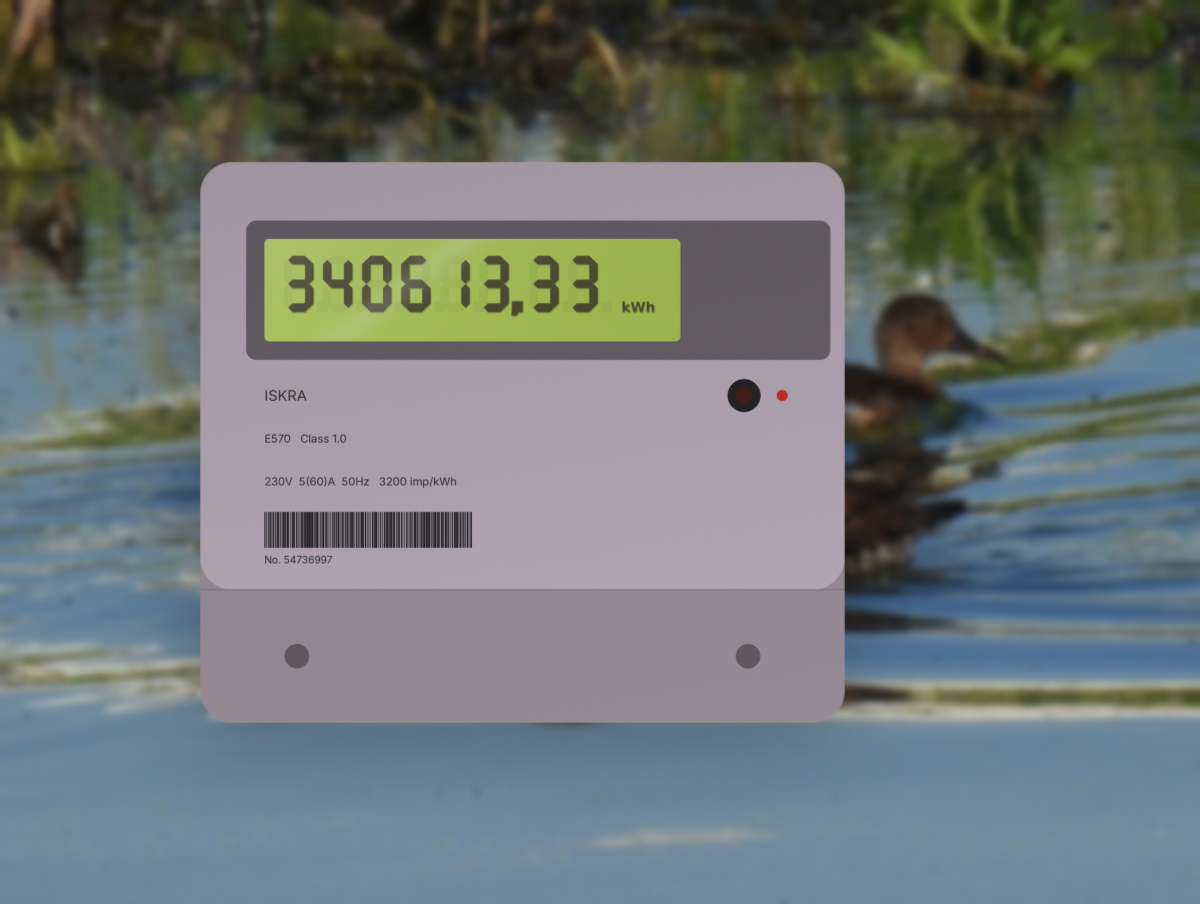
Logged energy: 340613.33; kWh
